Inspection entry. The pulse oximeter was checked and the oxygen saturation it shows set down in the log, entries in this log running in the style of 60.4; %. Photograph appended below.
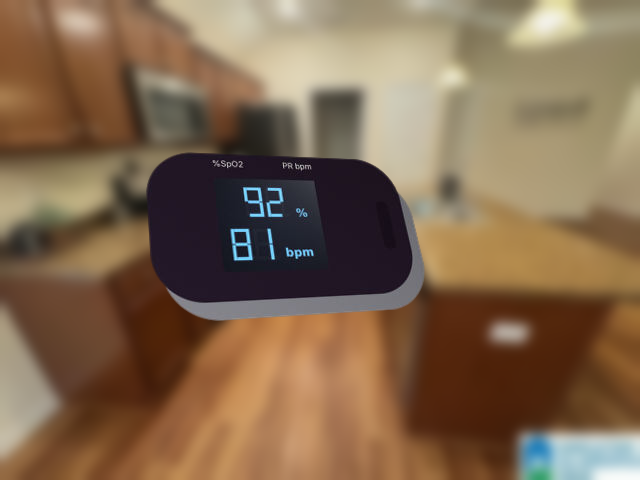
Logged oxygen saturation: 92; %
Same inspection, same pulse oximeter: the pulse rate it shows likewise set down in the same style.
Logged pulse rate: 81; bpm
